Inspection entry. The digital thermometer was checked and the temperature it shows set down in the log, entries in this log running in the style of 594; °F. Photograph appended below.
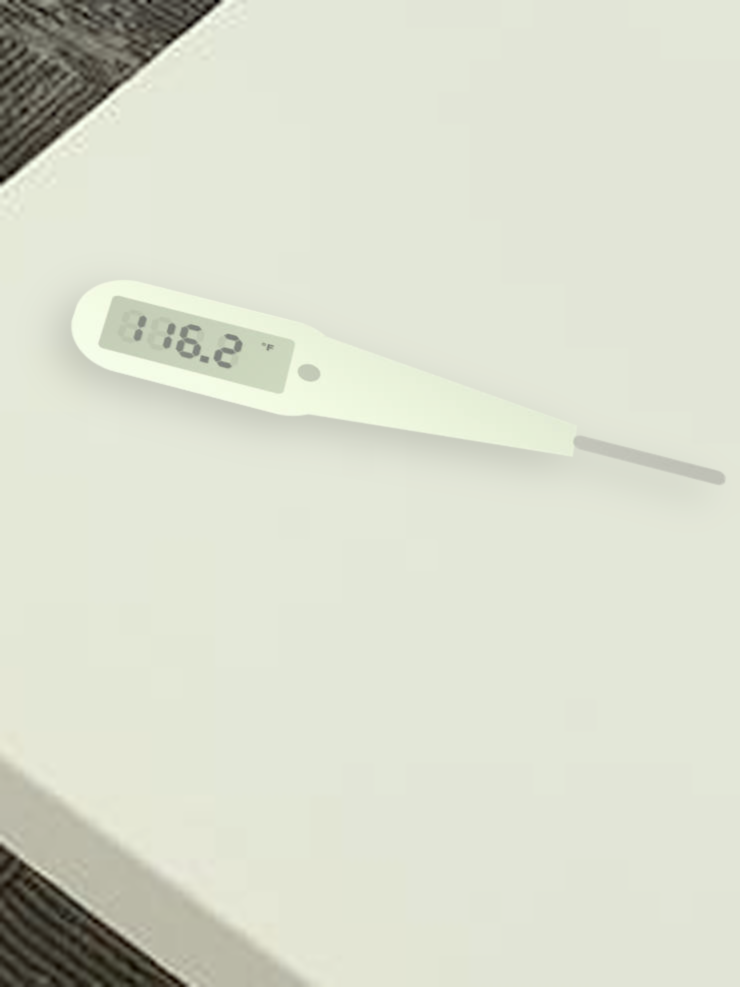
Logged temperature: 116.2; °F
